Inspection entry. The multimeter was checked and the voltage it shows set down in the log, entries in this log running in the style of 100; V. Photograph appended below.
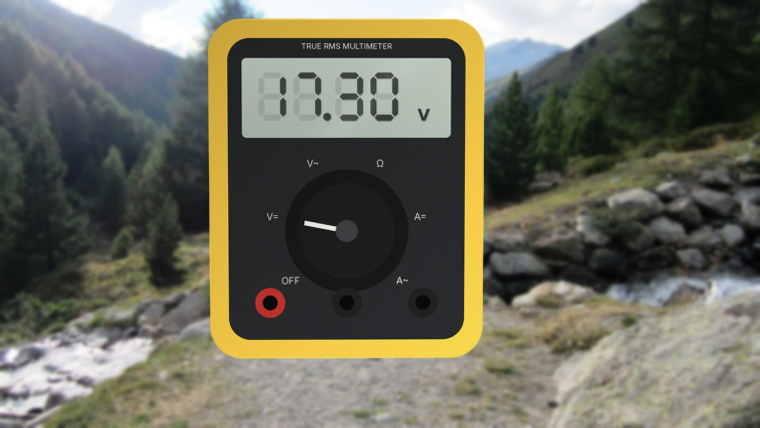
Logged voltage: 17.30; V
